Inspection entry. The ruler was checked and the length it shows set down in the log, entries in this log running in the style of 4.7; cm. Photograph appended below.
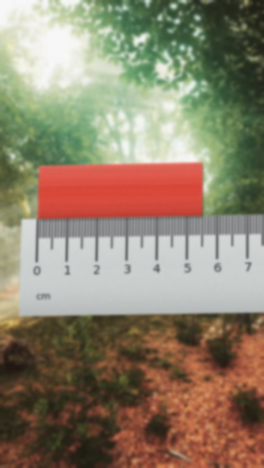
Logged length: 5.5; cm
